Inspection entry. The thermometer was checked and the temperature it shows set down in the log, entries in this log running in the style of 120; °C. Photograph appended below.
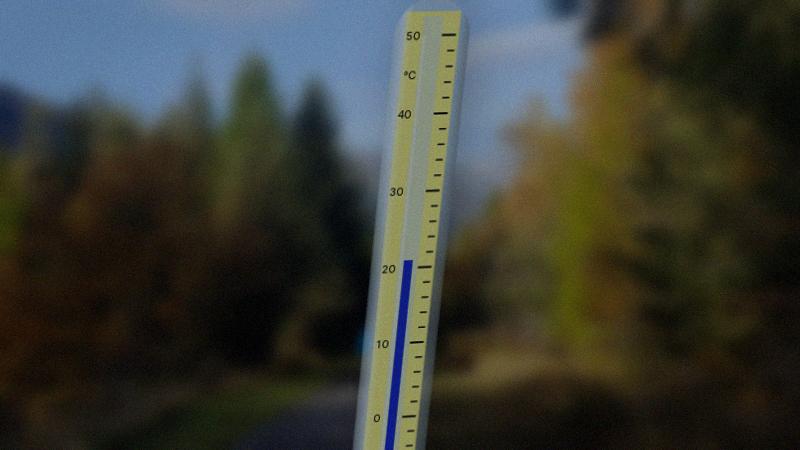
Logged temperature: 21; °C
